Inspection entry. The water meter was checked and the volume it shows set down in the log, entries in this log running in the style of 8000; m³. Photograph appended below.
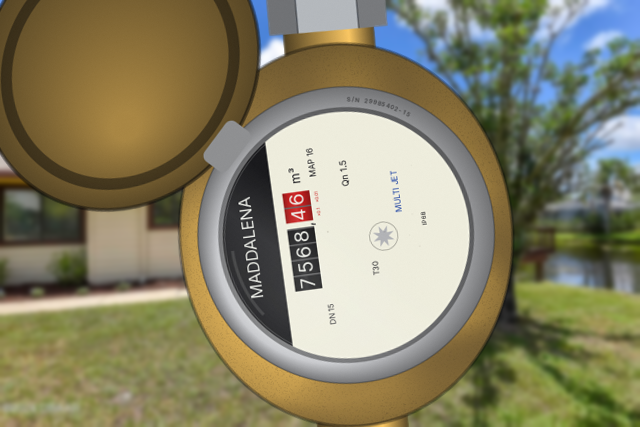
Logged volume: 7568.46; m³
